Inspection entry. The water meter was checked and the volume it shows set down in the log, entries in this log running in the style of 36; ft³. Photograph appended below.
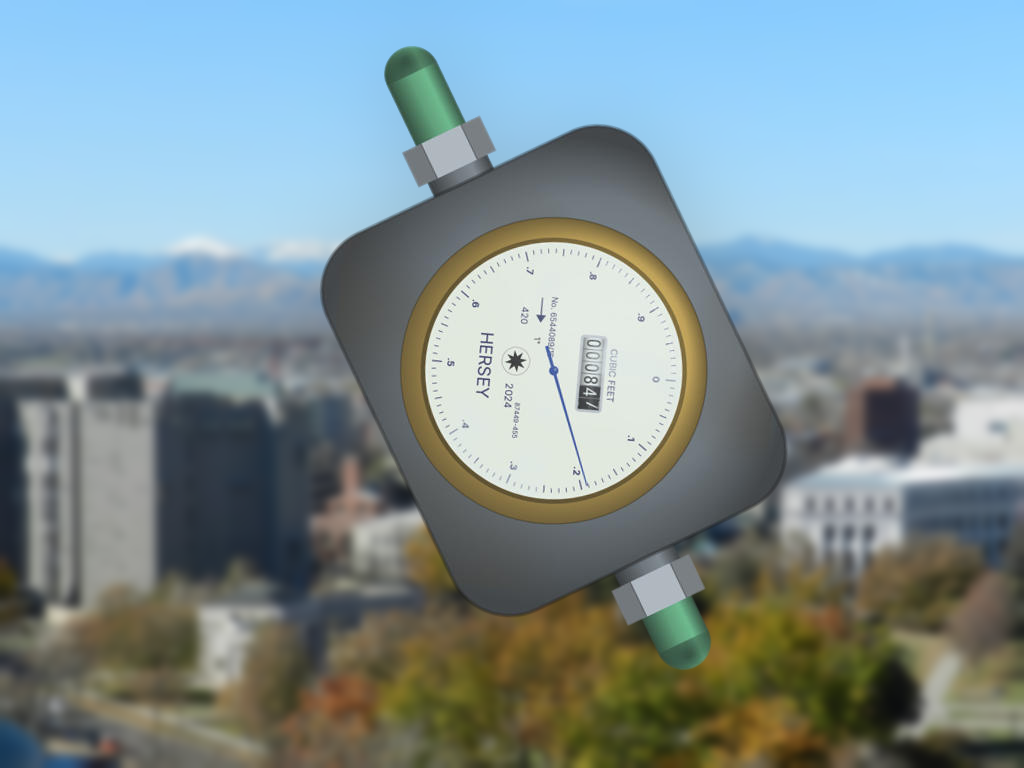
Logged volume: 847.19; ft³
